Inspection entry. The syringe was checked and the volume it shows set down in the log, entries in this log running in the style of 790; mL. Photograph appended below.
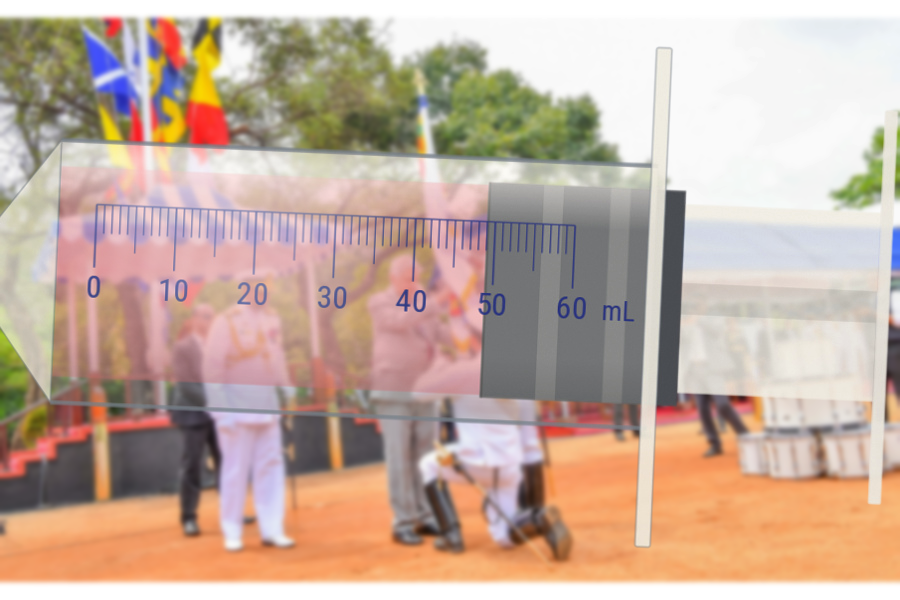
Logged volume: 49; mL
